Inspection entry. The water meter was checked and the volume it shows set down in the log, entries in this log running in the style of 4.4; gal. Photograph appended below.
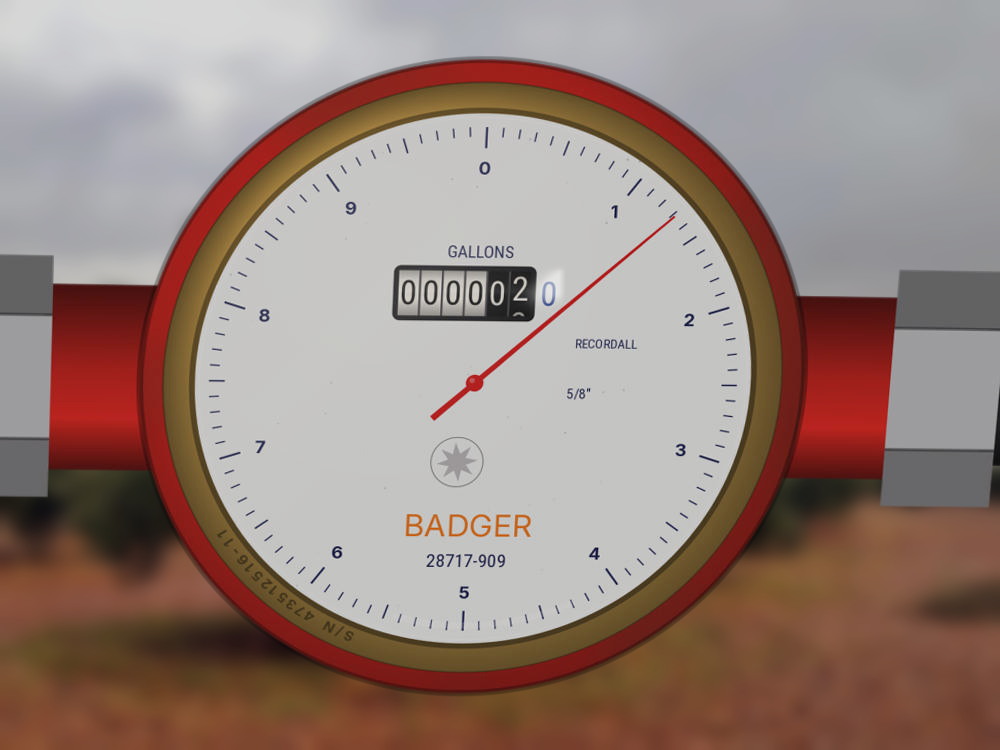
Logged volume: 21.3; gal
